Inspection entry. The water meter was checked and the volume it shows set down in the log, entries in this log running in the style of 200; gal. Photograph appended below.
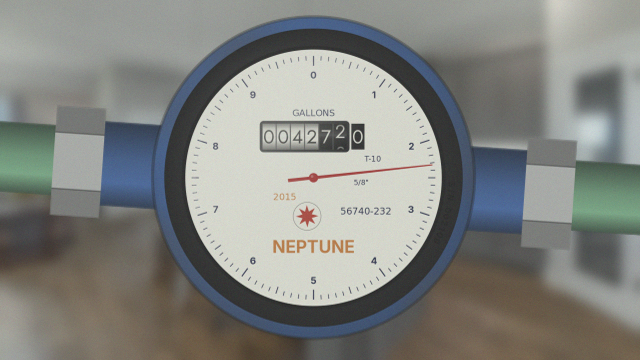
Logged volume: 42722.3; gal
